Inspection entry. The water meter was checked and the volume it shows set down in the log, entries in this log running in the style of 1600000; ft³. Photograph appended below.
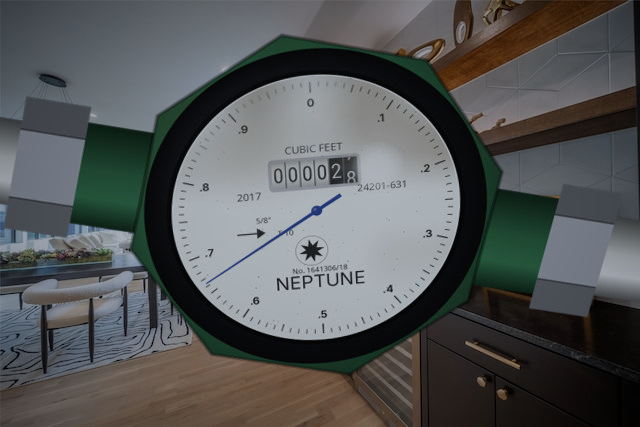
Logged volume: 27.66; ft³
